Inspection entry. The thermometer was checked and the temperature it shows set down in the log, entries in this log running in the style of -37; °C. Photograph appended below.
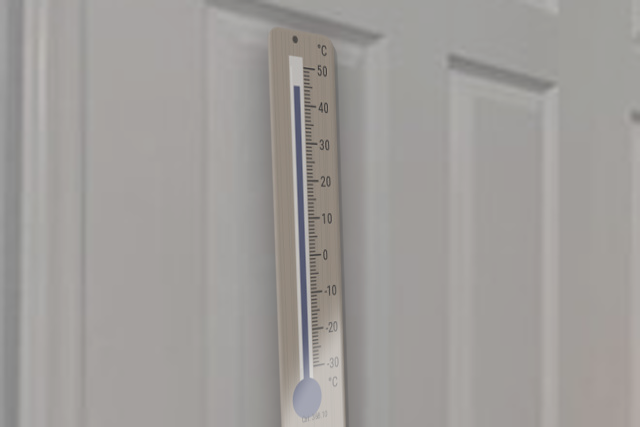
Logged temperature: 45; °C
